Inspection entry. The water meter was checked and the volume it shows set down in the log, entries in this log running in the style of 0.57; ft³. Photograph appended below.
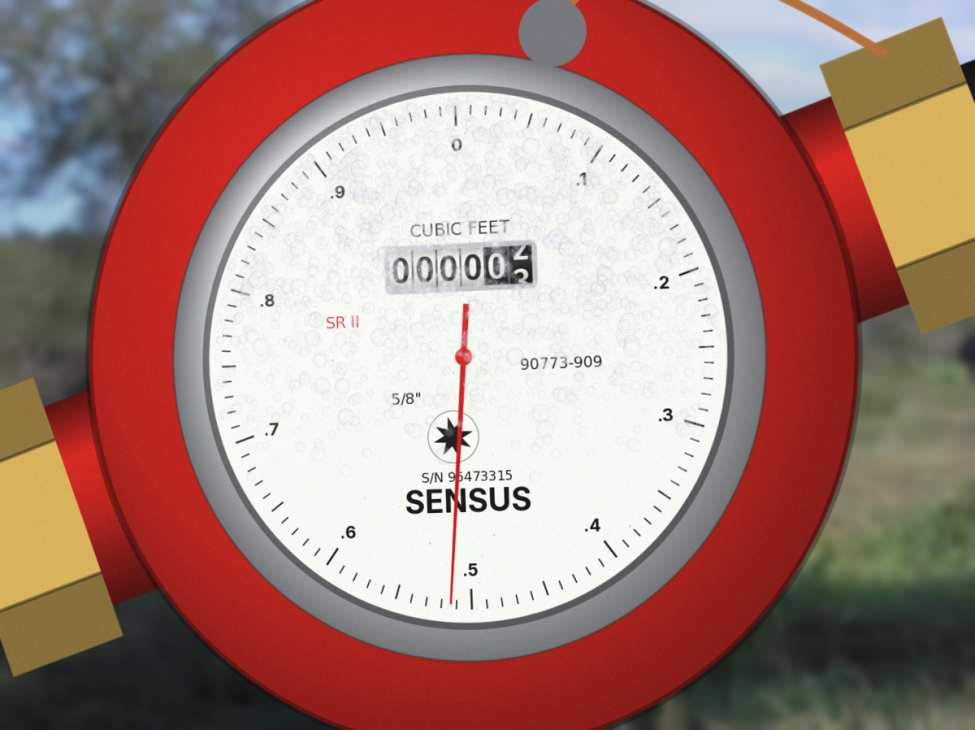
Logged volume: 2.51; ft³
